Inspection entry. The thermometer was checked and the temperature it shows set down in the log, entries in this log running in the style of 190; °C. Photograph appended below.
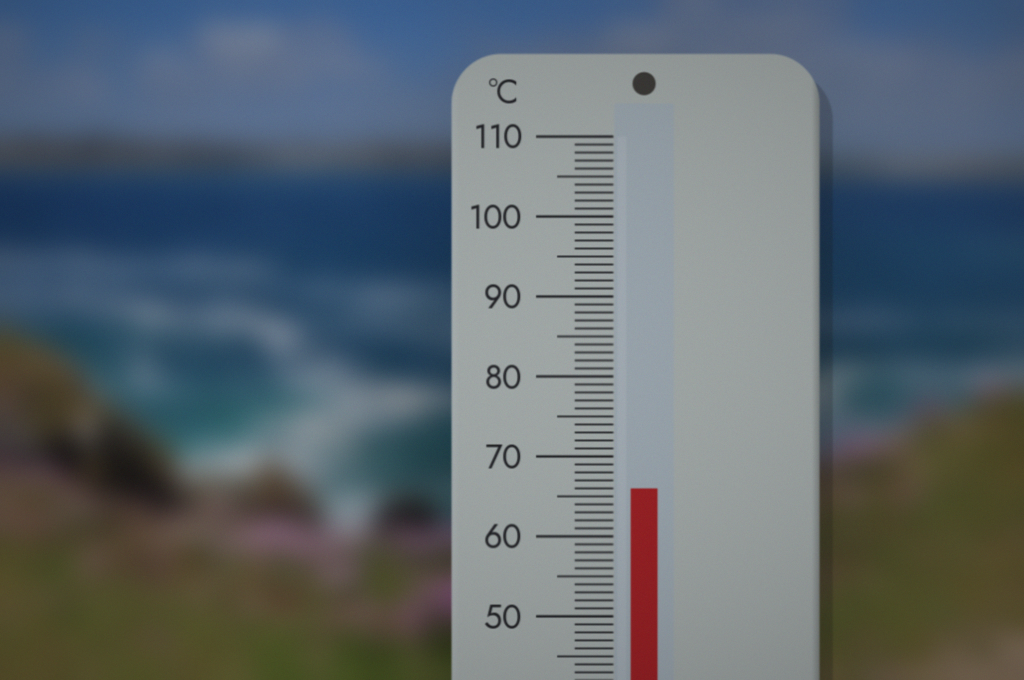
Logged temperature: 66; °C
